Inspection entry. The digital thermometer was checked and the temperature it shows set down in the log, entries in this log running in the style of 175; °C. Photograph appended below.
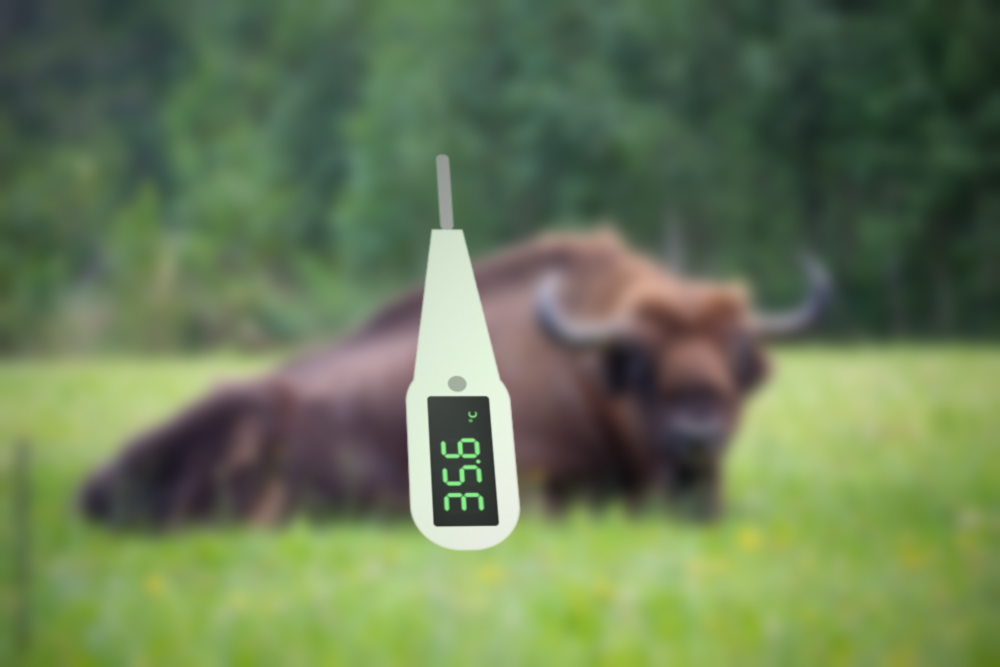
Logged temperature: 35.6; °C
